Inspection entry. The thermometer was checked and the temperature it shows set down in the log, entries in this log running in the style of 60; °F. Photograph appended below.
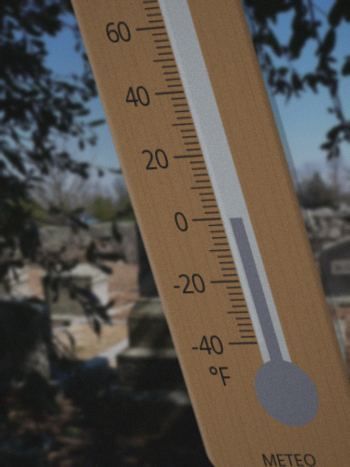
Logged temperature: 0; °F
